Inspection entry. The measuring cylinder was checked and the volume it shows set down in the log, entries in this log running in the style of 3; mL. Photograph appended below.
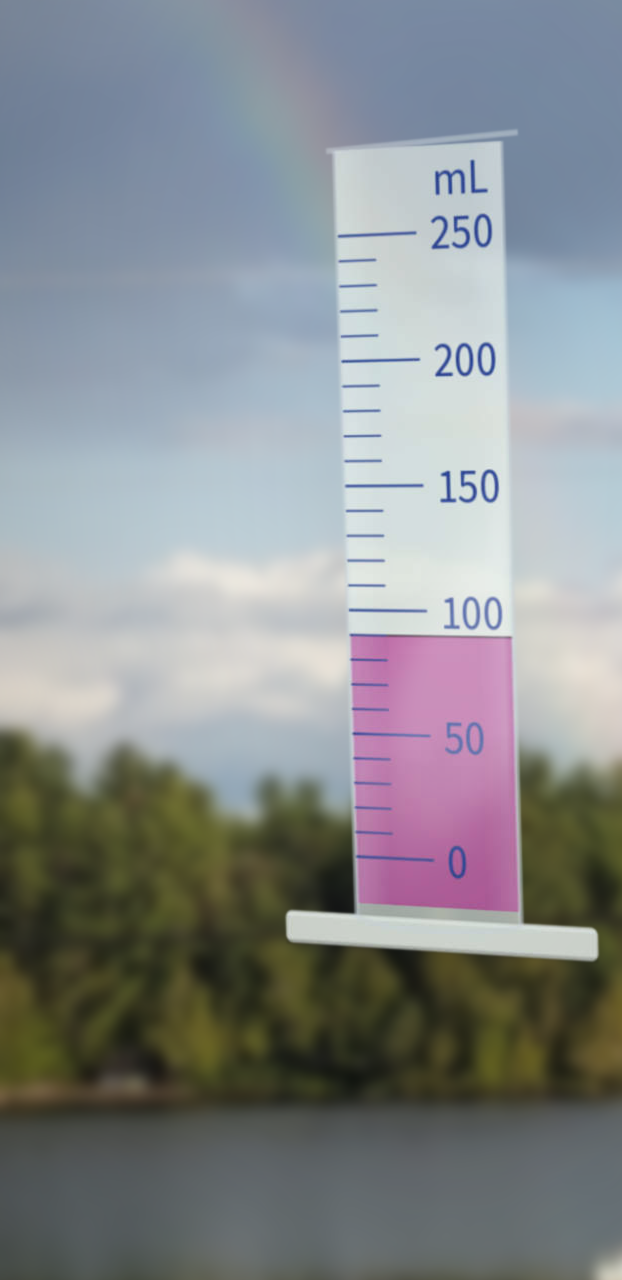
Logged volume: 90; mL
